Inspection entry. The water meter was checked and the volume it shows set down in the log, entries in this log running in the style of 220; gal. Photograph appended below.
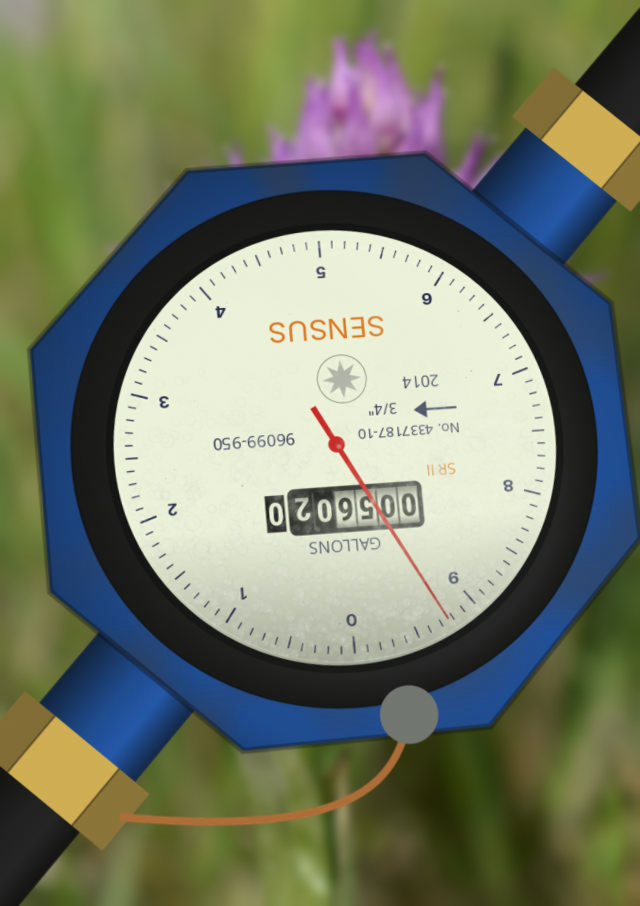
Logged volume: 56019.2; gal
